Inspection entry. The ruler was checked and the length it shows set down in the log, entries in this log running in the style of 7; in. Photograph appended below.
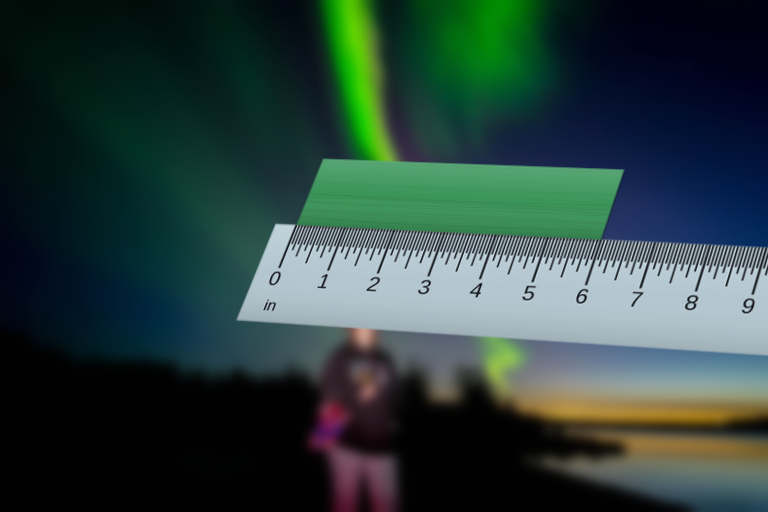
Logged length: 6; in
